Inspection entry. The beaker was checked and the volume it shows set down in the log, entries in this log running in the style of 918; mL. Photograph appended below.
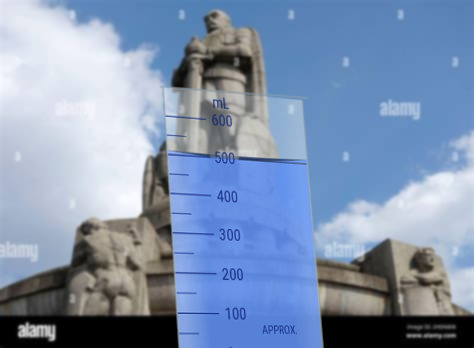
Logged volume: 500; mL
